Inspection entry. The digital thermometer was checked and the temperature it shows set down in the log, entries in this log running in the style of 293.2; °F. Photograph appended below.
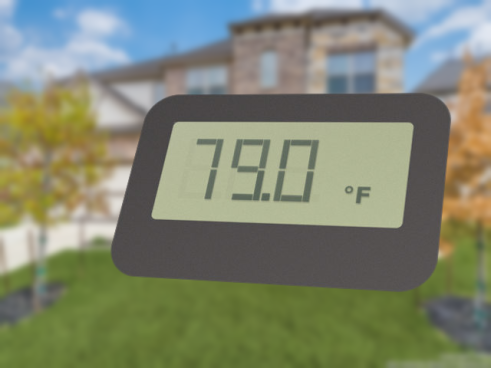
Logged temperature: 79.0; °F
